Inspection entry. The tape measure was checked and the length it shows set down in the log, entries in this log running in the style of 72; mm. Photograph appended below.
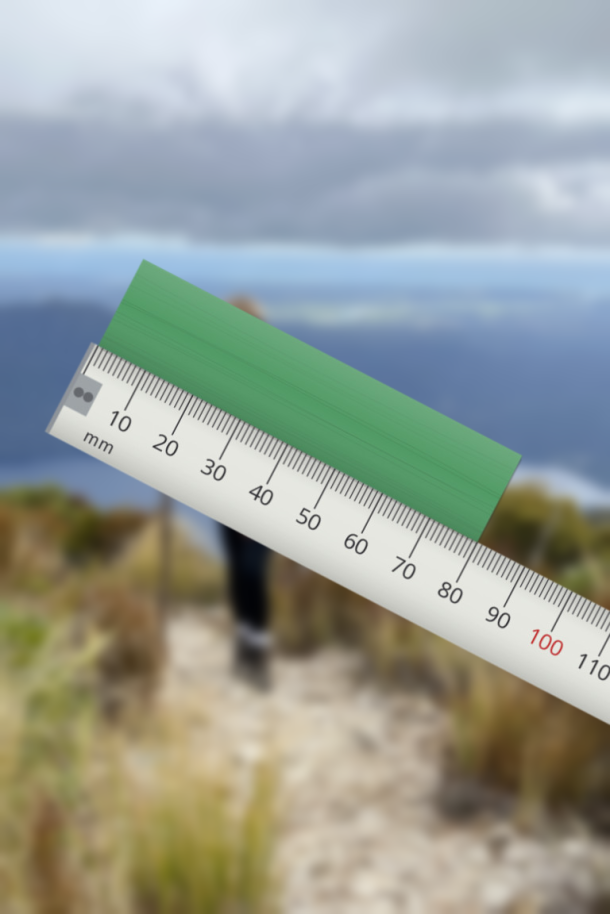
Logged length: 80; mm
